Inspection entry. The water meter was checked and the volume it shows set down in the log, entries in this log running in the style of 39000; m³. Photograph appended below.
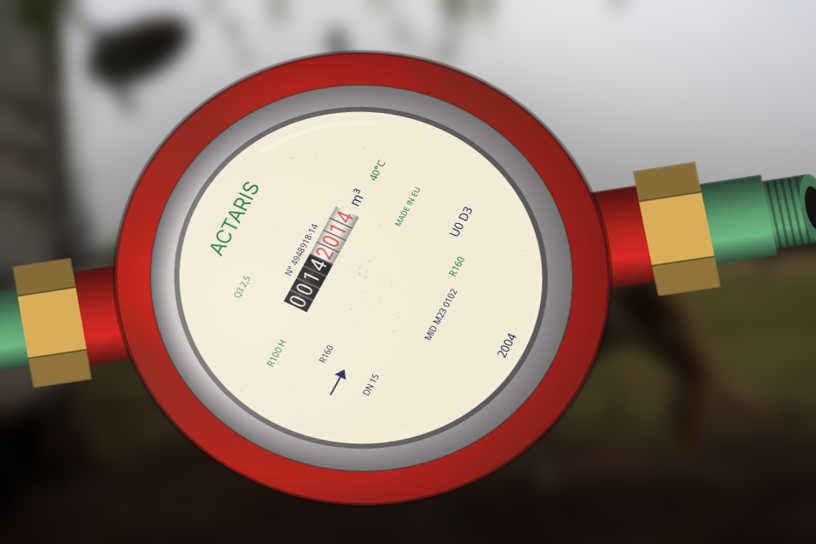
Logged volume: 14.2014; m³
